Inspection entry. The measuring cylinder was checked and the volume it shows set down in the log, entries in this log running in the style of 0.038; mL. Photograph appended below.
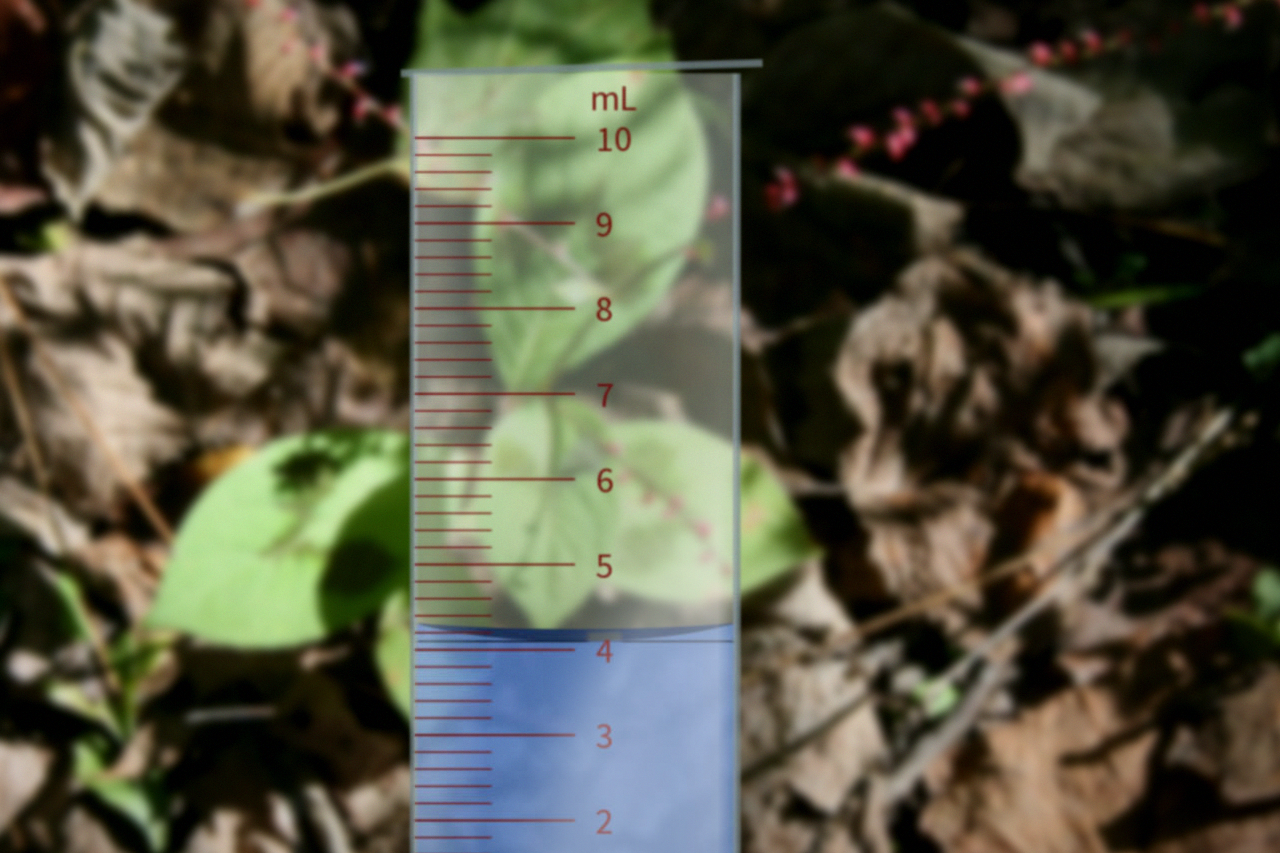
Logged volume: 4.1; mL
